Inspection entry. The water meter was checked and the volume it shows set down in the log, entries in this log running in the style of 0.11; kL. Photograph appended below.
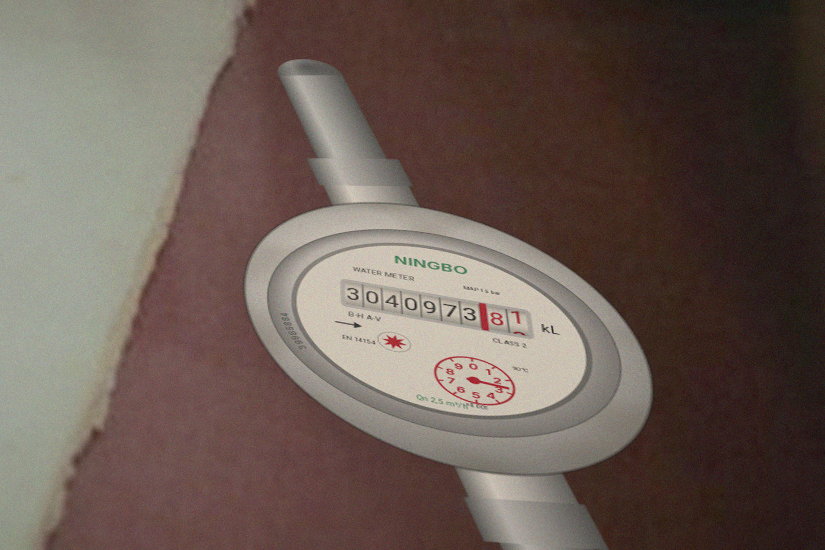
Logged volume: 3040973.812; kL
